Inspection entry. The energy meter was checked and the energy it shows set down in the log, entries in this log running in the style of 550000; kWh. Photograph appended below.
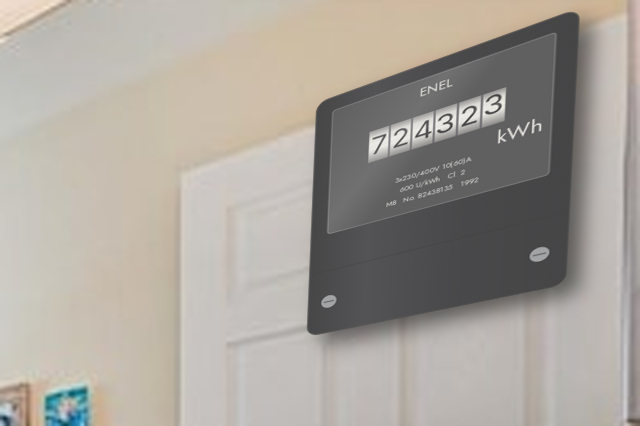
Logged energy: 724323; kWh
